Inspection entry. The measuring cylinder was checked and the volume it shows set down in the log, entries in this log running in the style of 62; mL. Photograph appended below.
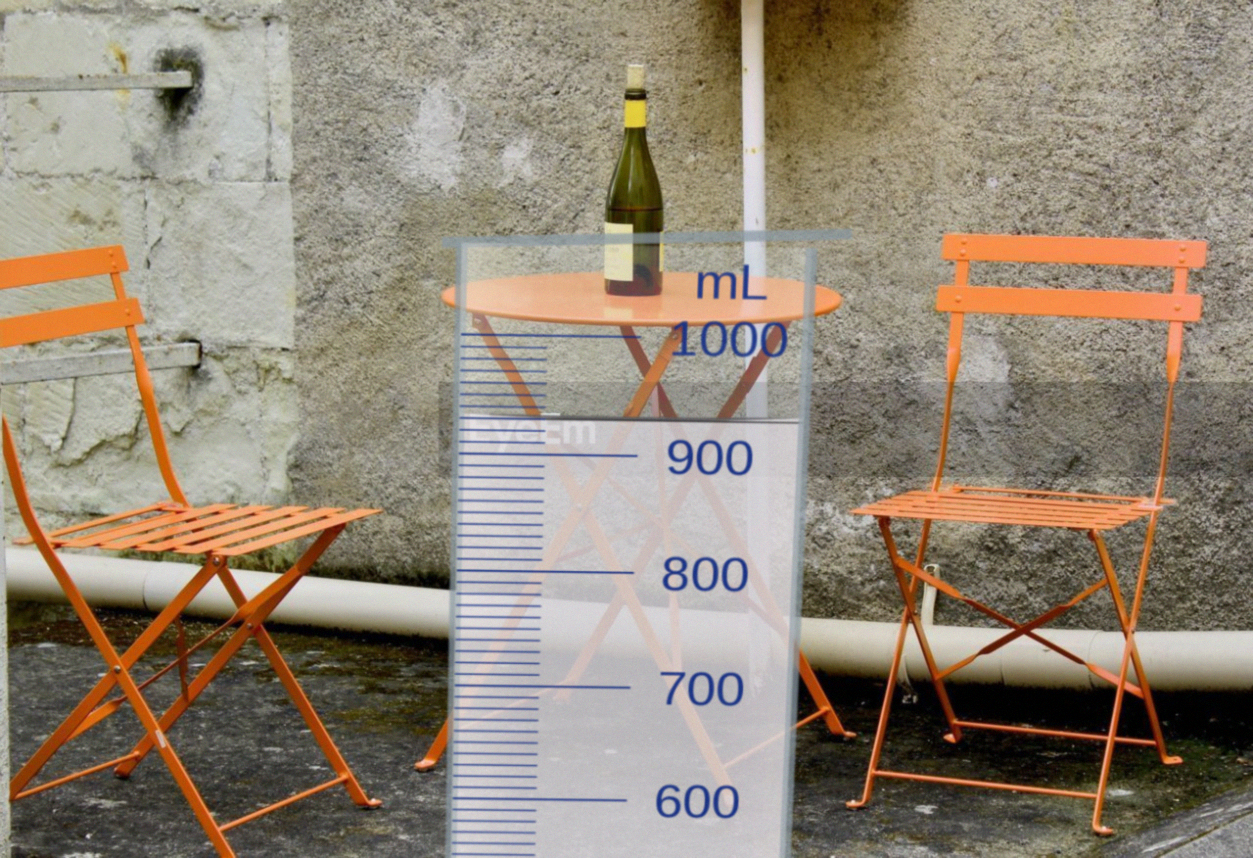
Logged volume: 930; mL
